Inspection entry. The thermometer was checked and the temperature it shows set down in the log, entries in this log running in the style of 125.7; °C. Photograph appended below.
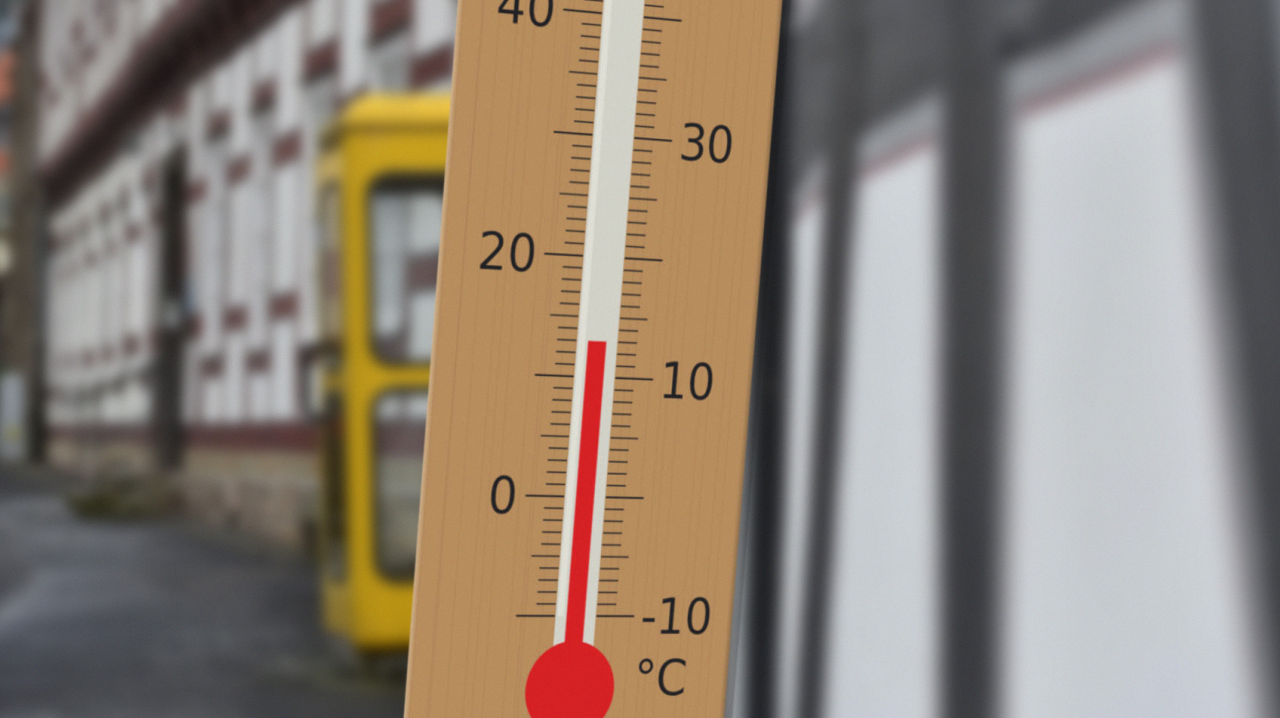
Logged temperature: 13; °C
